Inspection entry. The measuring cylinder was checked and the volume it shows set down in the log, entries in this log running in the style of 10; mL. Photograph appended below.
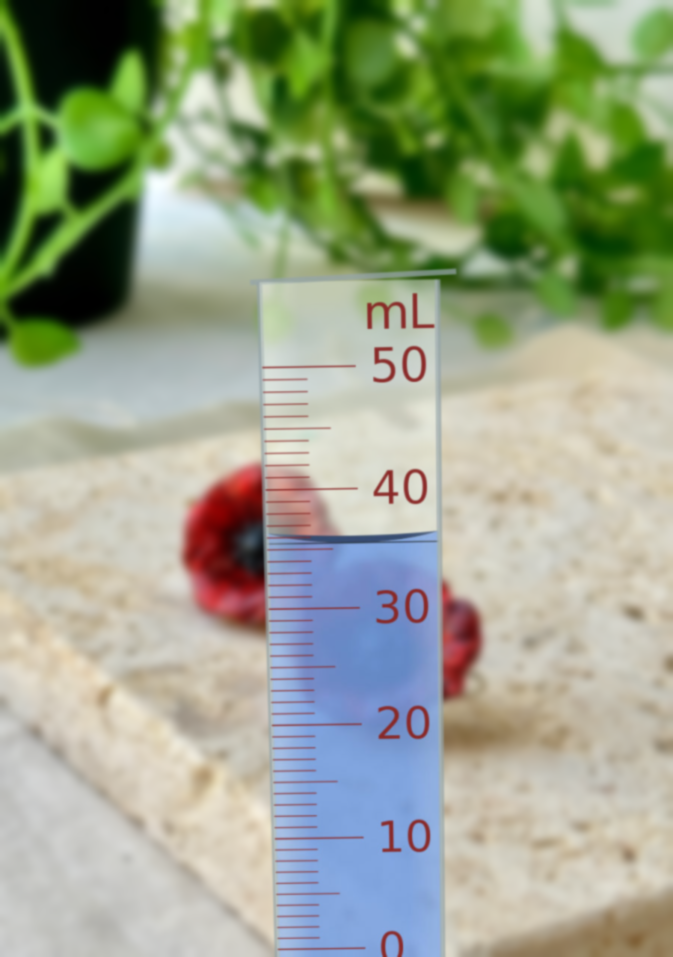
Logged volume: 35.5; mL
